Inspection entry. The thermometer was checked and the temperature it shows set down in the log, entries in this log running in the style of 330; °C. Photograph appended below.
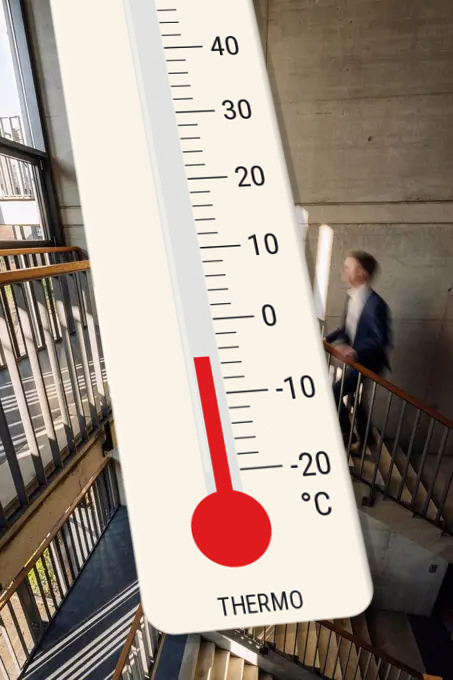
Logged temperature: -5; °C
